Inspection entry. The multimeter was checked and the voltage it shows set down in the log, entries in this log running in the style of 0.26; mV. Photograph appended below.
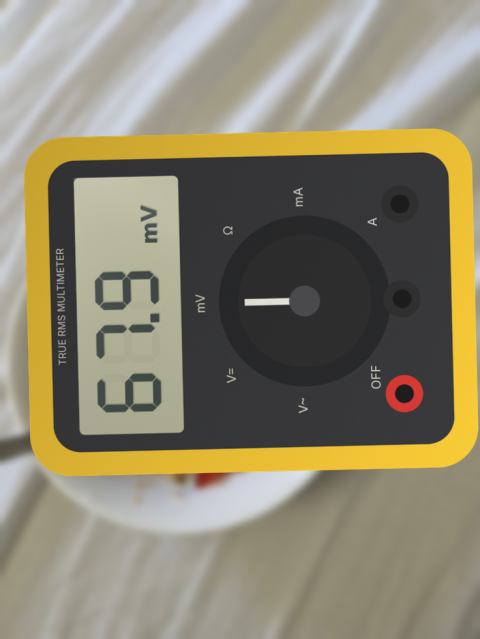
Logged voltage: 67.9; mV
